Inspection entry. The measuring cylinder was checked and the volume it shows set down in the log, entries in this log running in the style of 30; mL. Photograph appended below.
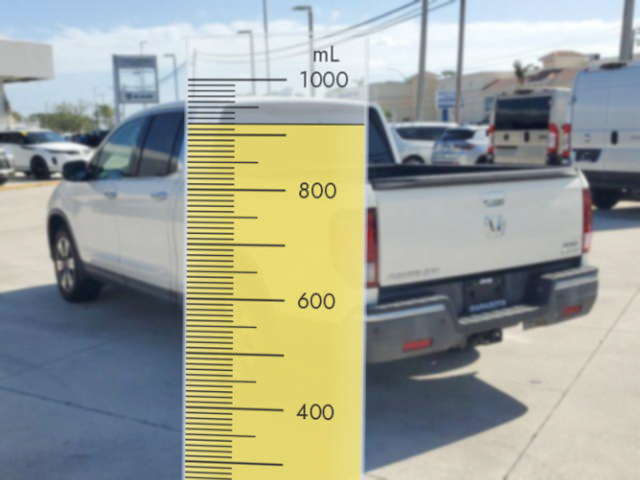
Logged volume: 920; mL
